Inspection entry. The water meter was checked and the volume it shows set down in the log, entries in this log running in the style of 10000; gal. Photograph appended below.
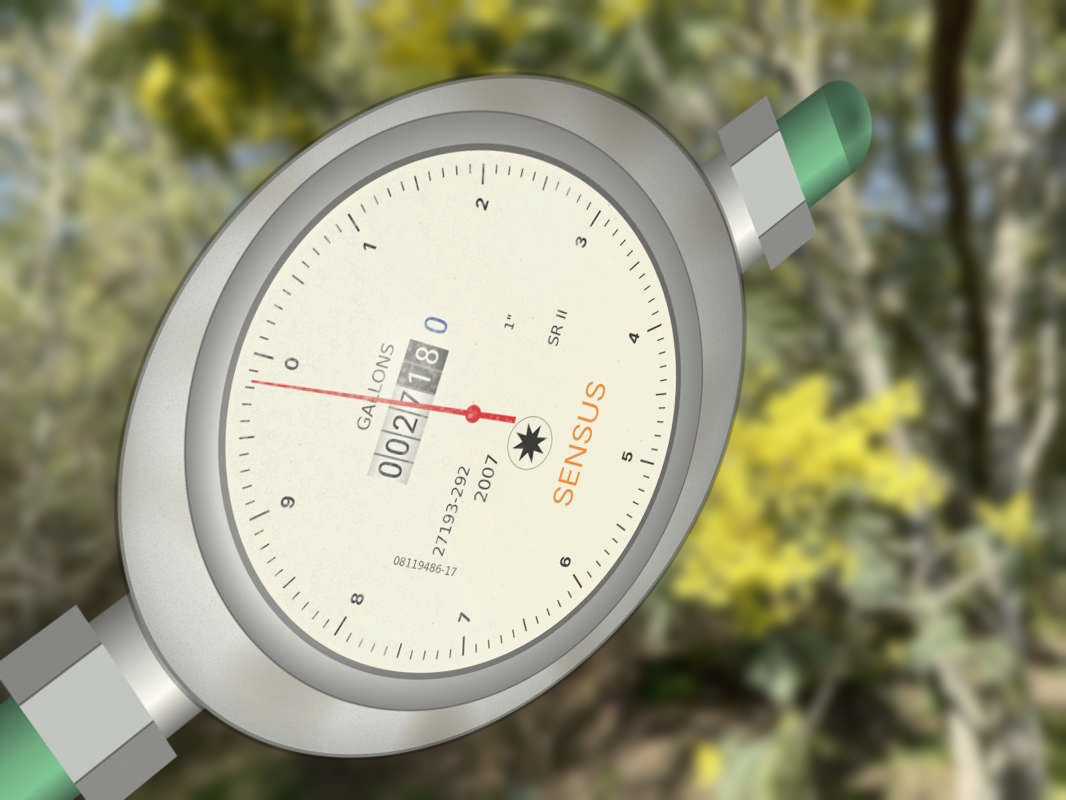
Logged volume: 27179.8; gal
